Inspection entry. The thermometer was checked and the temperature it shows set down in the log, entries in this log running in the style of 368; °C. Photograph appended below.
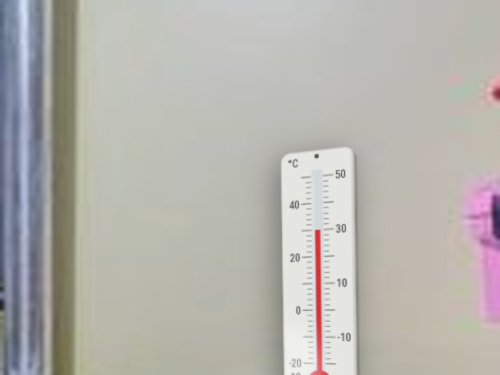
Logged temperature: 30; °C
